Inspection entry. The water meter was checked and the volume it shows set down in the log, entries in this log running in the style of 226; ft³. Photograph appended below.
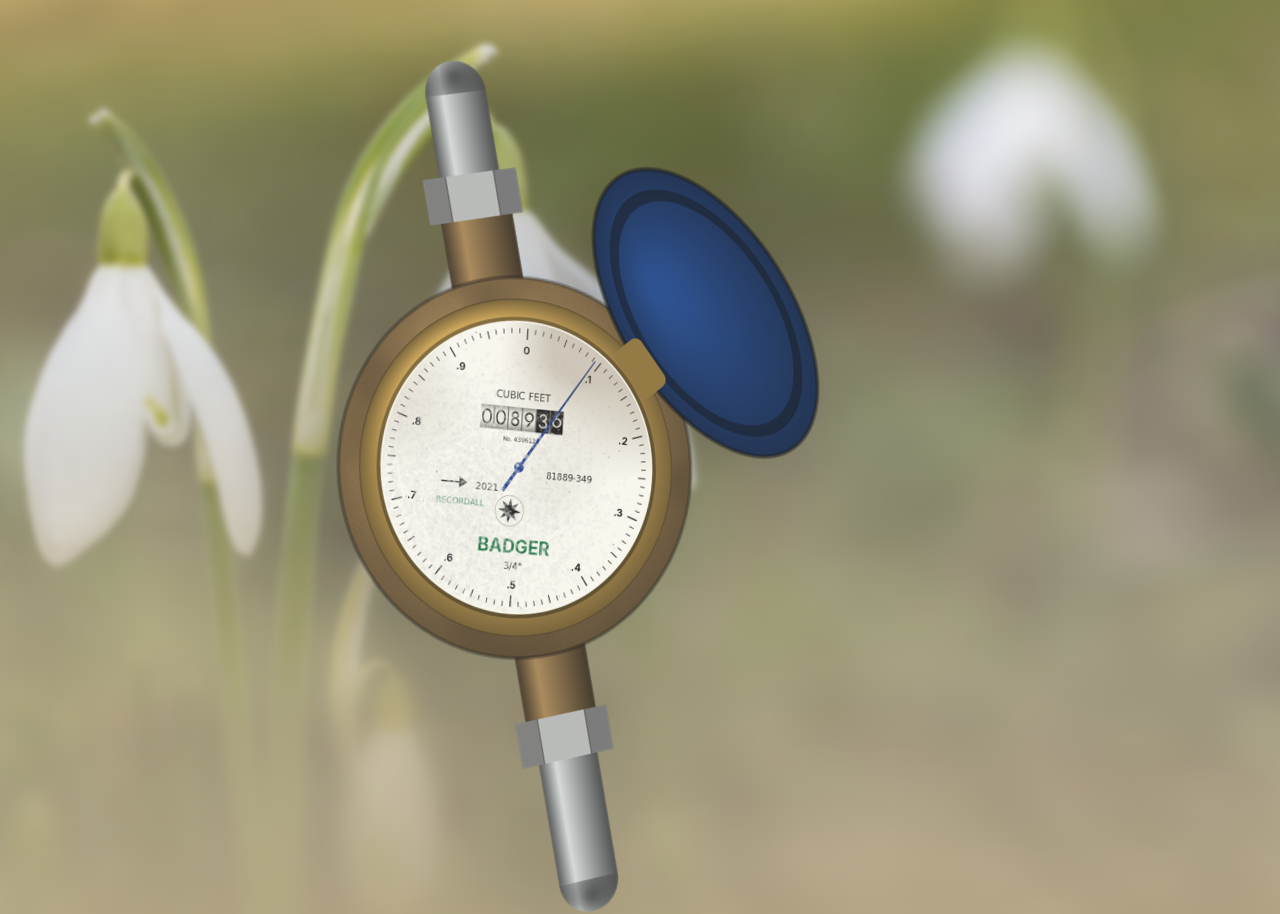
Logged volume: 8936.09; ft³
